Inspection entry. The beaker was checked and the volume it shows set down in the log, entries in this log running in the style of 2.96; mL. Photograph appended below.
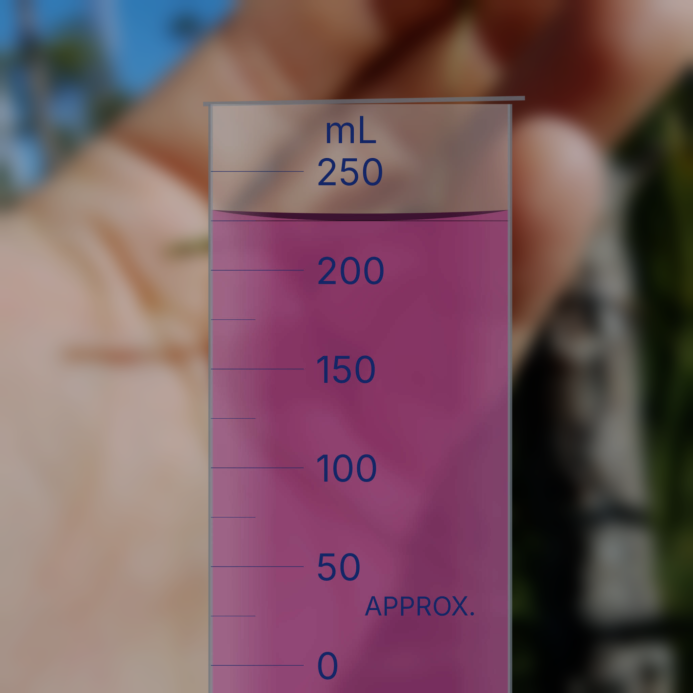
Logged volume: 225; mL
